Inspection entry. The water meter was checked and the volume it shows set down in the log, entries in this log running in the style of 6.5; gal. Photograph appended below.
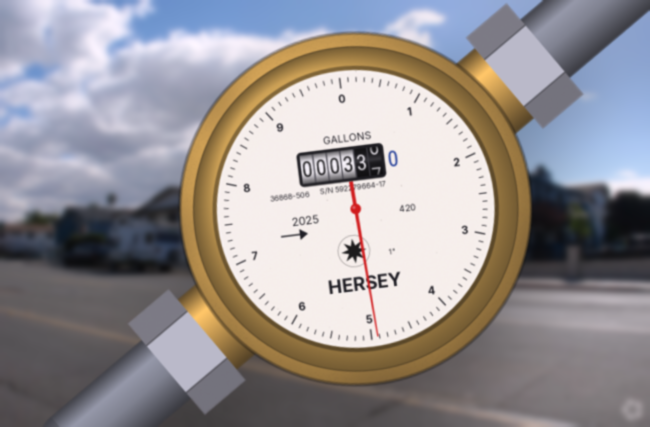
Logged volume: 3364.9; gal
